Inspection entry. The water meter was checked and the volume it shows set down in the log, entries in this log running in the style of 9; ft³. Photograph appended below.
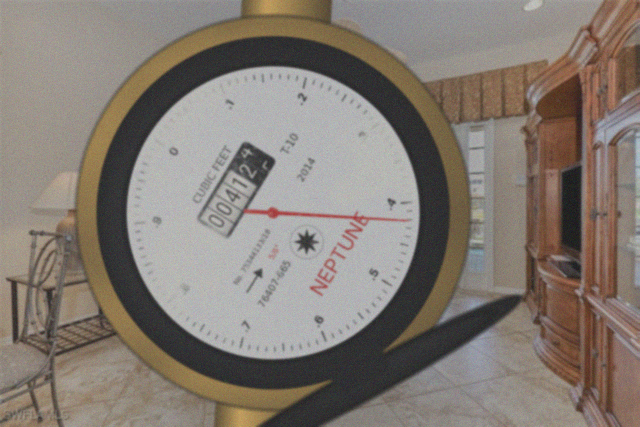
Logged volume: 4124.42; ft³
